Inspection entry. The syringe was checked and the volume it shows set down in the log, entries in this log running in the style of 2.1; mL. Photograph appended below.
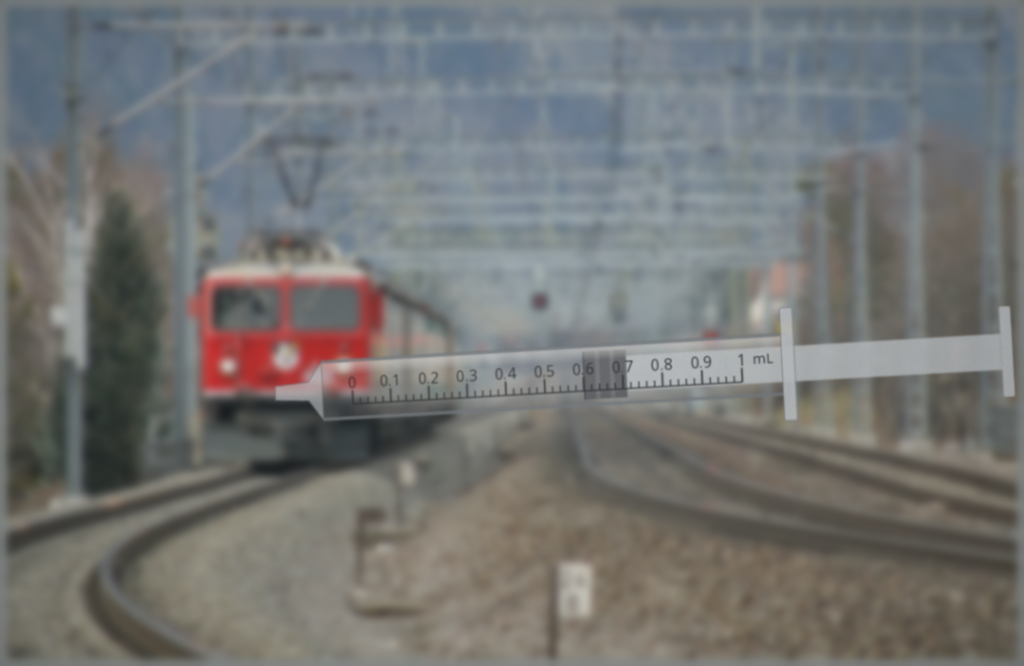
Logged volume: 0.6; mL
